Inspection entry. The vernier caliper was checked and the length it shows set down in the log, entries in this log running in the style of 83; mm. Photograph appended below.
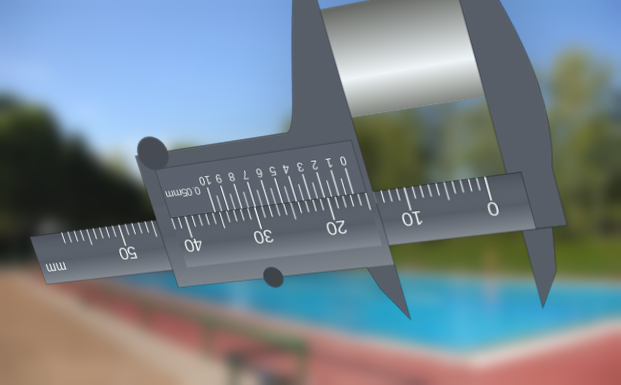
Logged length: 16.6; mm
